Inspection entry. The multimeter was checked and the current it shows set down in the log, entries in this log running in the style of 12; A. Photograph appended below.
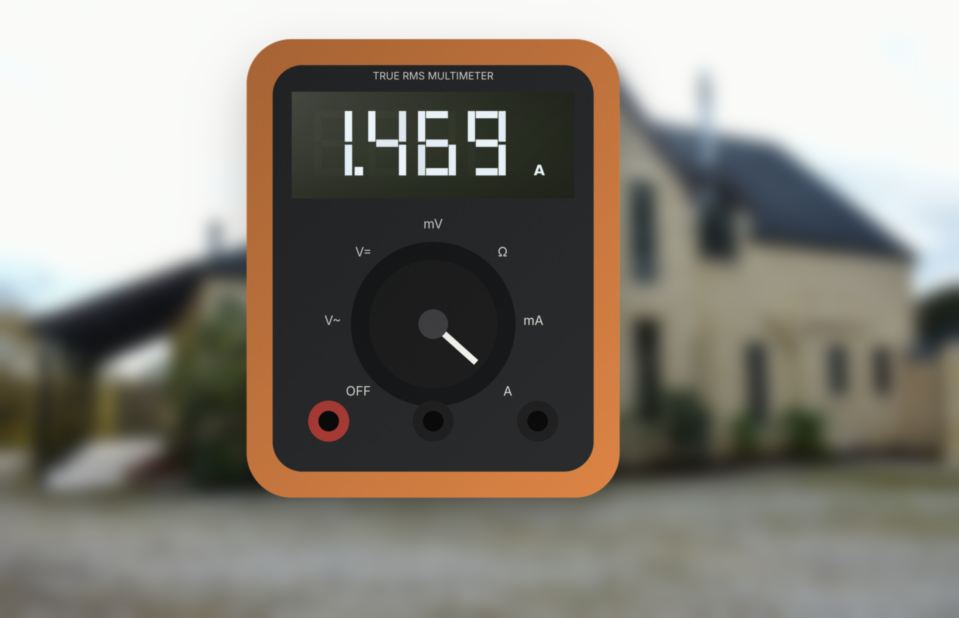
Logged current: 1.469; A
